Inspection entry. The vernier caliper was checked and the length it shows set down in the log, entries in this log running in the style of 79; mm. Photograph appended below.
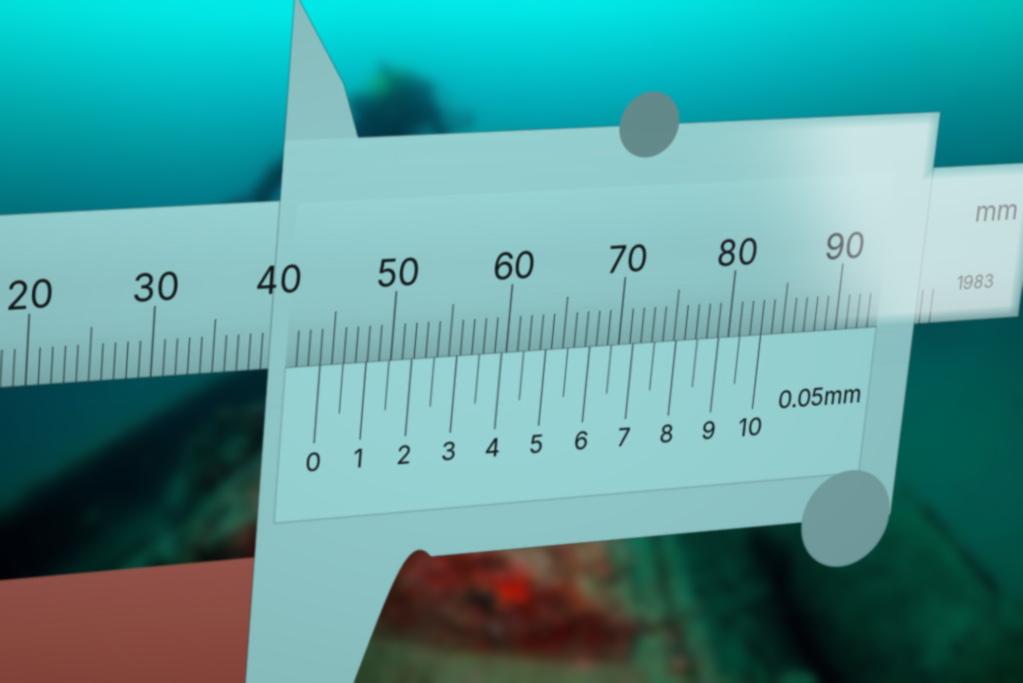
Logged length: 44.0; mm
